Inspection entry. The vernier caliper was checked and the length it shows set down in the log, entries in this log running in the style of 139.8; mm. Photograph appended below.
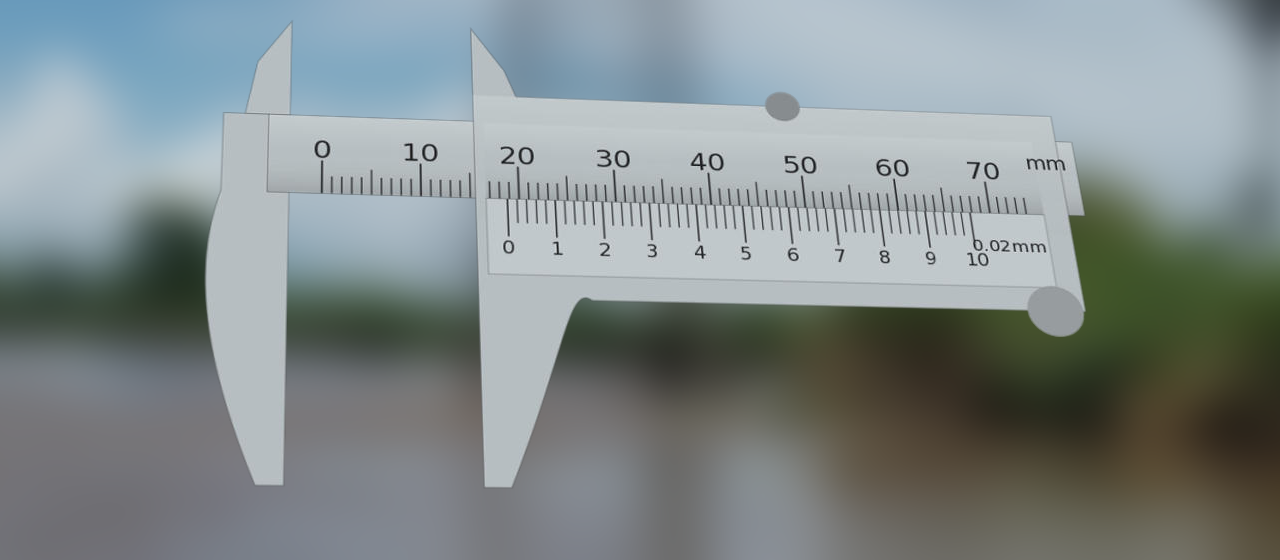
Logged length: 18.8; mm
